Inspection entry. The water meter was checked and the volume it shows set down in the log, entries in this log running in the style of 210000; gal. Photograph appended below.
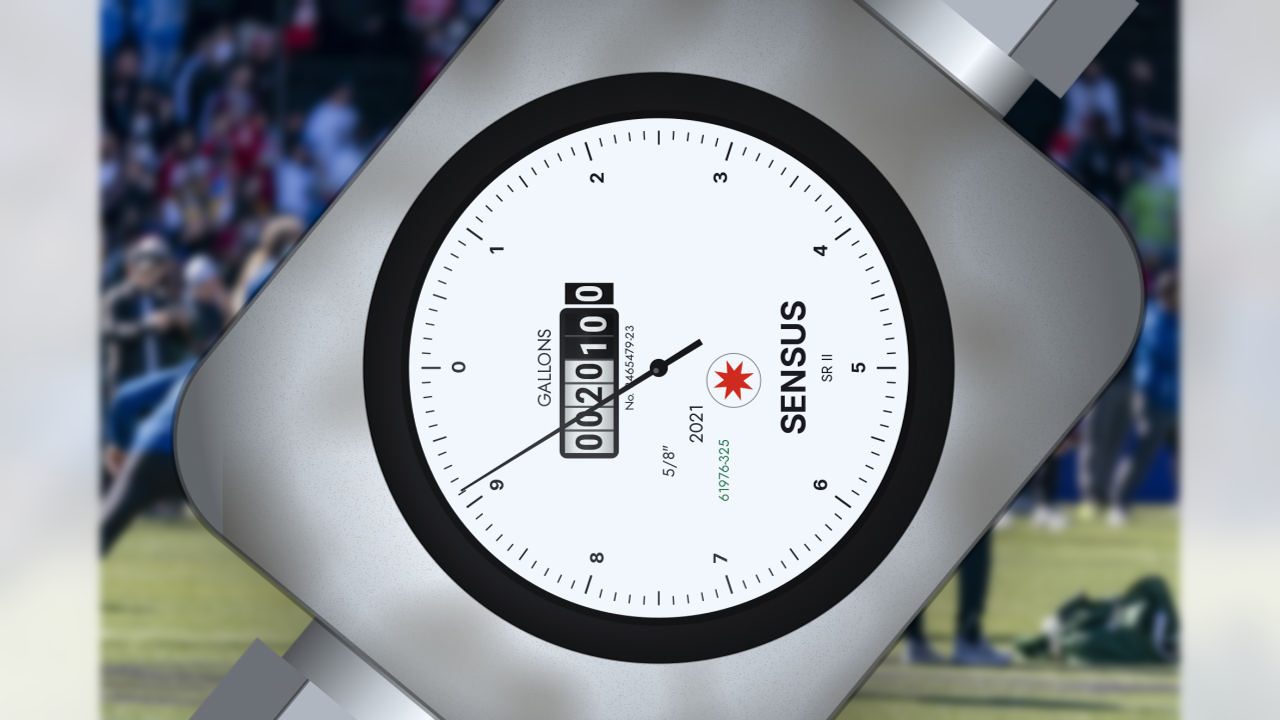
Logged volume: 20099.1; gal
